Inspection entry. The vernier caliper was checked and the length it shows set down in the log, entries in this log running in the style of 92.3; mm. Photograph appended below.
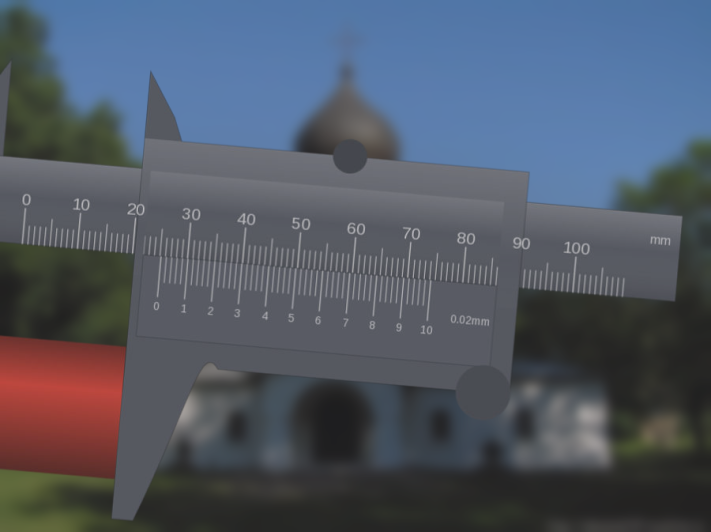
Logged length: 25.2; mm
